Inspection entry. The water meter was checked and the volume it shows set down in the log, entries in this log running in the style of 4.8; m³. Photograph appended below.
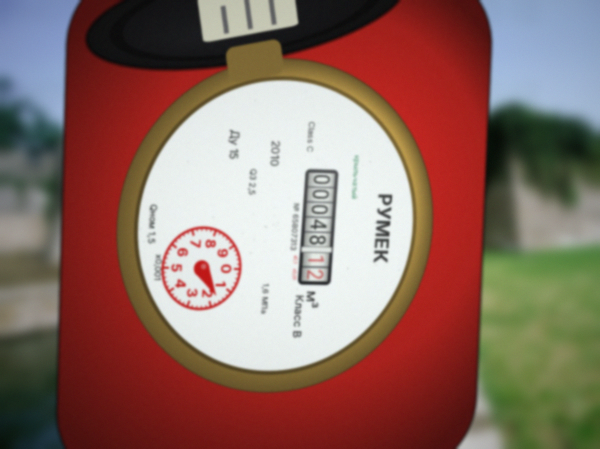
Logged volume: 48.121; m³
